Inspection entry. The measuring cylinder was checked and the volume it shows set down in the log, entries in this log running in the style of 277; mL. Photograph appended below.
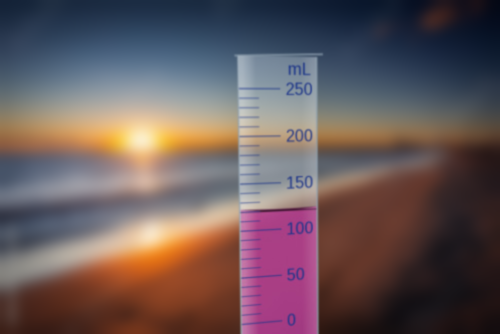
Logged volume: 120; mL
